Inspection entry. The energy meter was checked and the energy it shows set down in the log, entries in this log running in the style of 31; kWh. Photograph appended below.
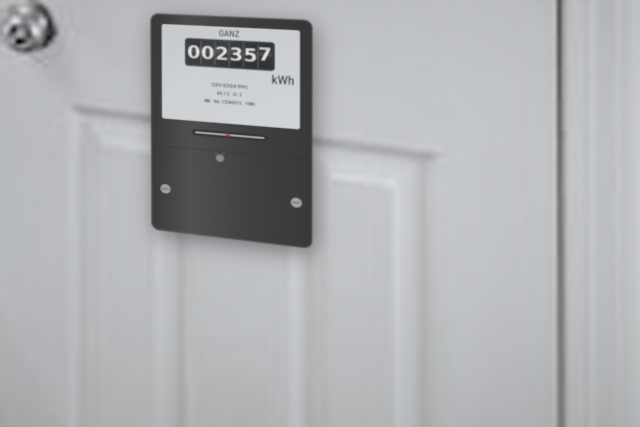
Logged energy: 2357; kWh
